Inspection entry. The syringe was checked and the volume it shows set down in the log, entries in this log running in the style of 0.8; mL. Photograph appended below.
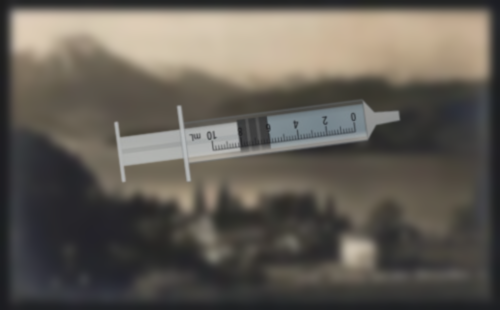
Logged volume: 6; mL
